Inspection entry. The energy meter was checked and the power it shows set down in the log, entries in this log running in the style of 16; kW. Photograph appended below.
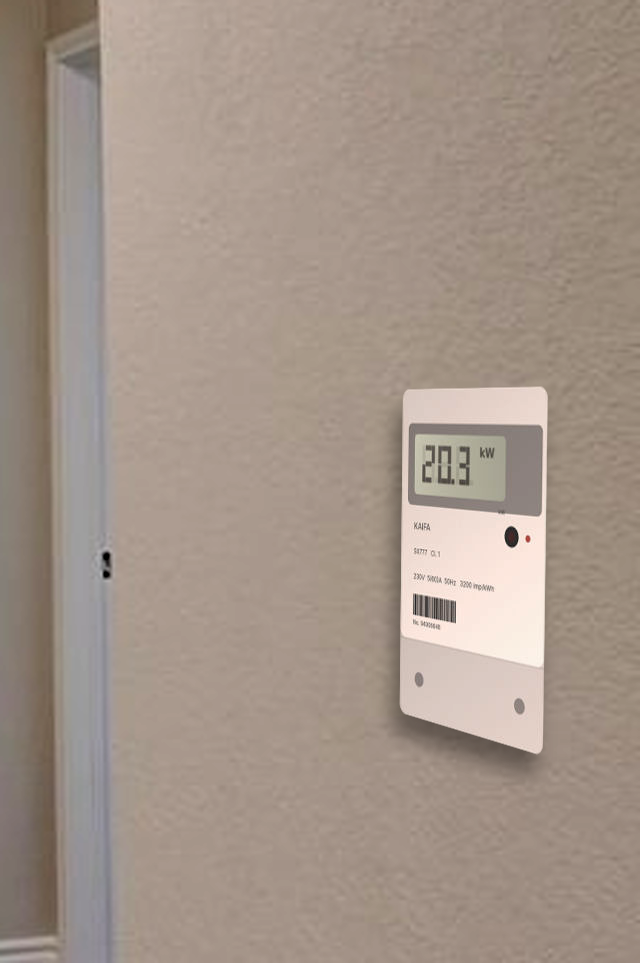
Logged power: 20.3; kW
